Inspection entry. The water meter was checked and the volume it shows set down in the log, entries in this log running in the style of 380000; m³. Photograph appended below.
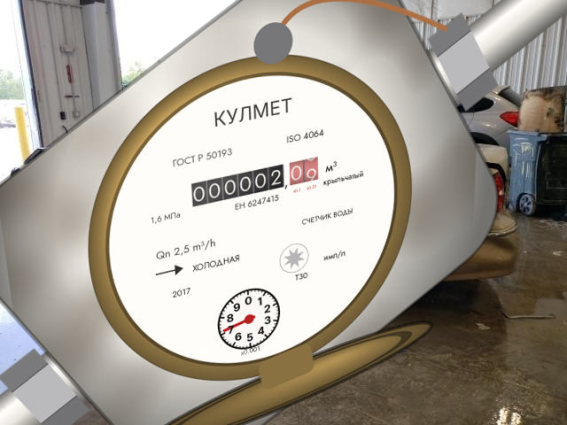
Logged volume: 2.087; m³
